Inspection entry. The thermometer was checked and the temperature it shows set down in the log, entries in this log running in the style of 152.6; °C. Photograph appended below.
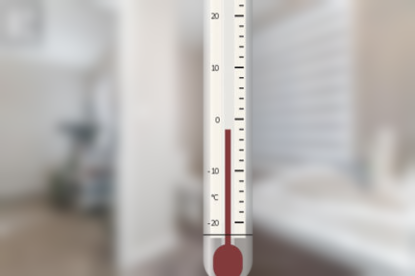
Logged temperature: -2; °C
